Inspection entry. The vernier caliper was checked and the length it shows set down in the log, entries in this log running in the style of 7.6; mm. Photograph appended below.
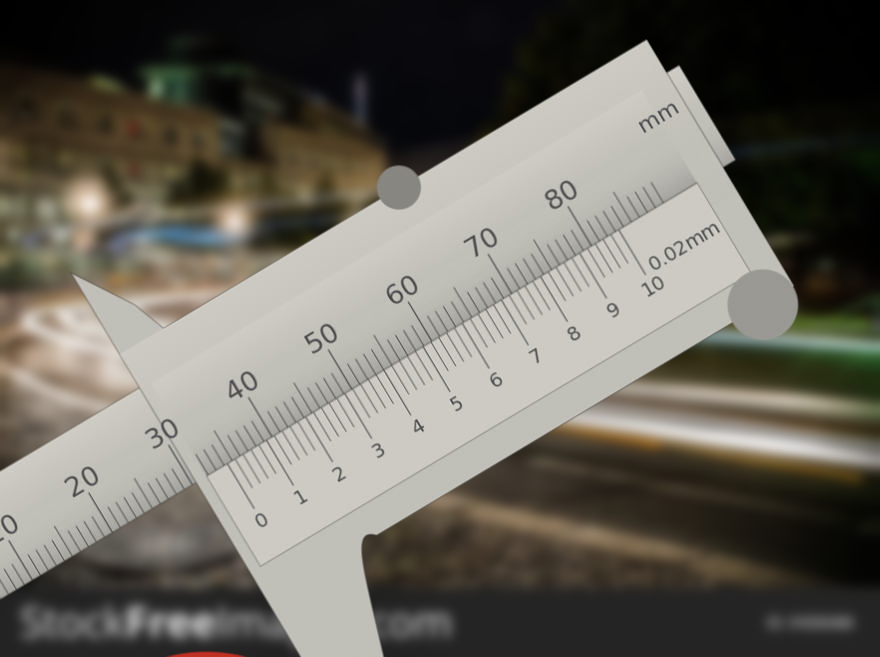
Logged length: 34.4; mm
